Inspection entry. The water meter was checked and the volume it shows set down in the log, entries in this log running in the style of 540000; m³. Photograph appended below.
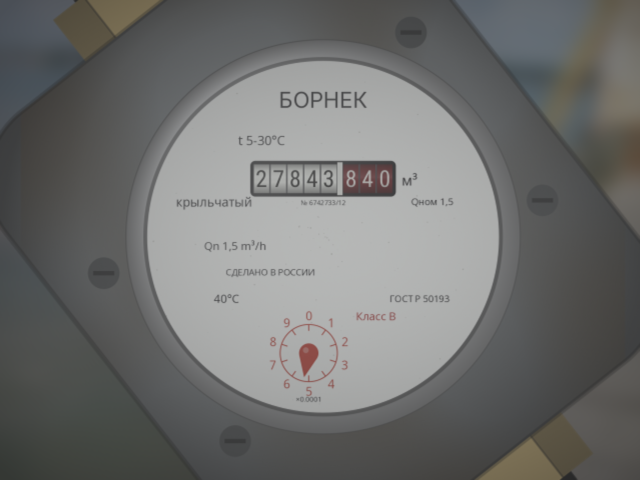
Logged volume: 27843.8405; m³
